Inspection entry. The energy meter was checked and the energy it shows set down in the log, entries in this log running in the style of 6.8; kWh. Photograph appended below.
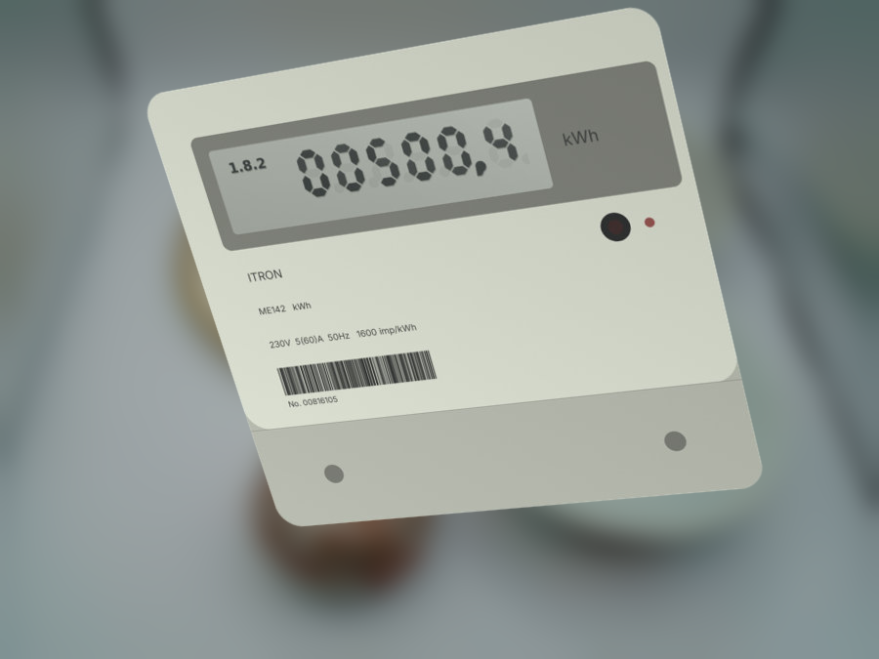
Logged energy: 500.4; kWh
